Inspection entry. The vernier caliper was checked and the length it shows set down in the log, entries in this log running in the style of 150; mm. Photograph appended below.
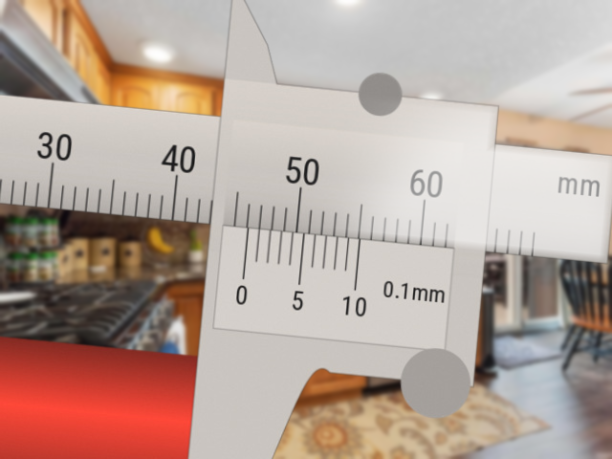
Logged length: 46.1; mm
